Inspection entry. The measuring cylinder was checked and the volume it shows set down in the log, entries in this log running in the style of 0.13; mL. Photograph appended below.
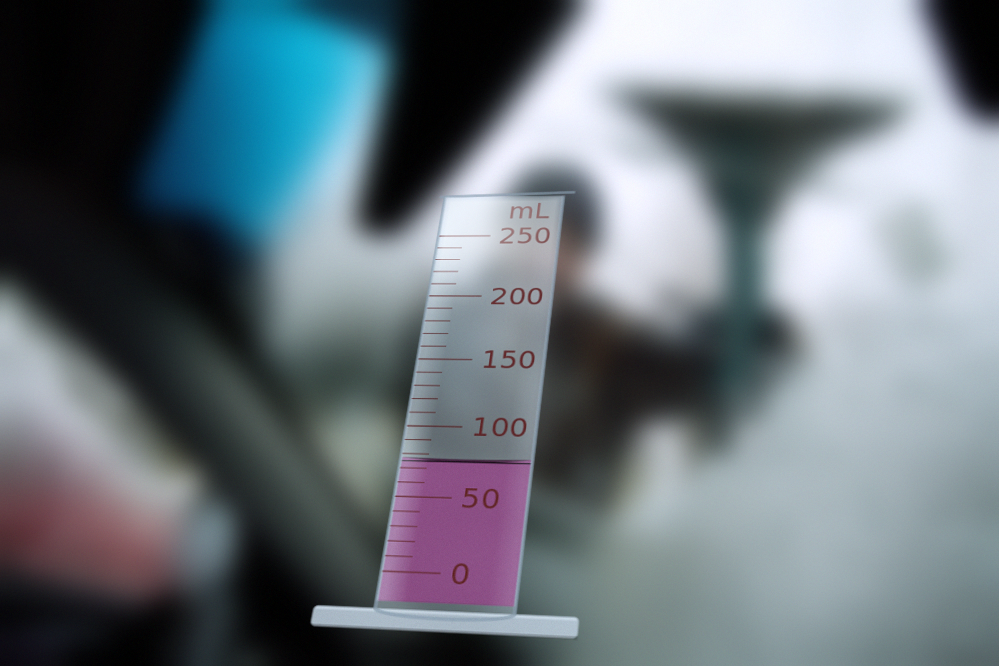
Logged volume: 75; mL
